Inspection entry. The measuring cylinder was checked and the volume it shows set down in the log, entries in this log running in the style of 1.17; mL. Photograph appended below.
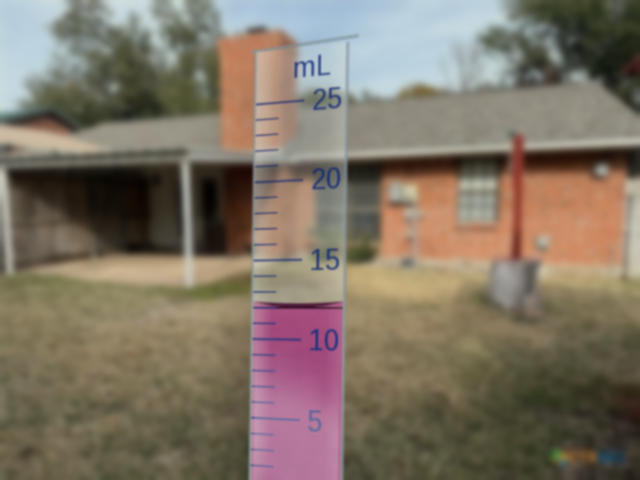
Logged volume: 12; mL
